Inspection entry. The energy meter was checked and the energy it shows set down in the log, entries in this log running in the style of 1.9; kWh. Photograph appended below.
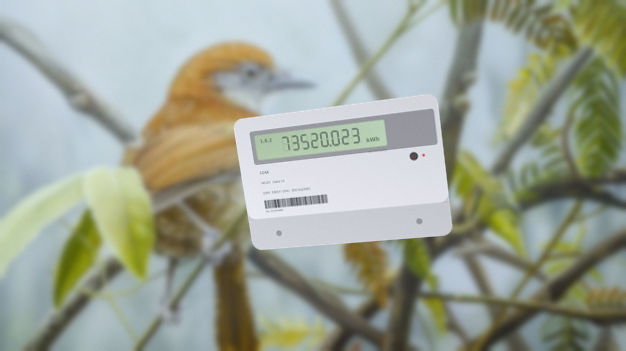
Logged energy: 73520.023; kWh
